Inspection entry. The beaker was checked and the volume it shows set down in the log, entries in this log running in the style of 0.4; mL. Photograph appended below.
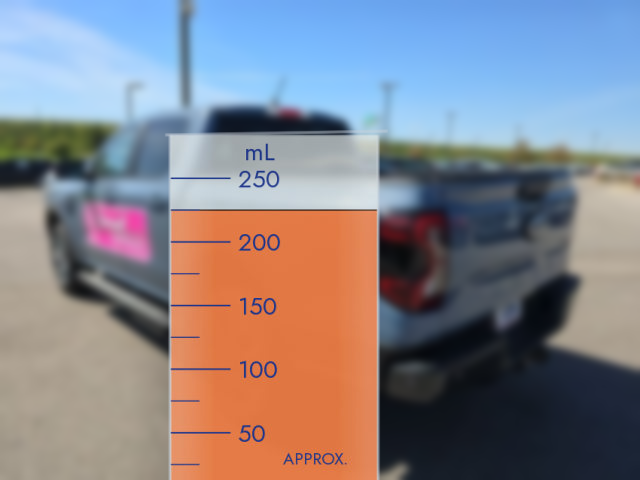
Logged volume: 225; mL
